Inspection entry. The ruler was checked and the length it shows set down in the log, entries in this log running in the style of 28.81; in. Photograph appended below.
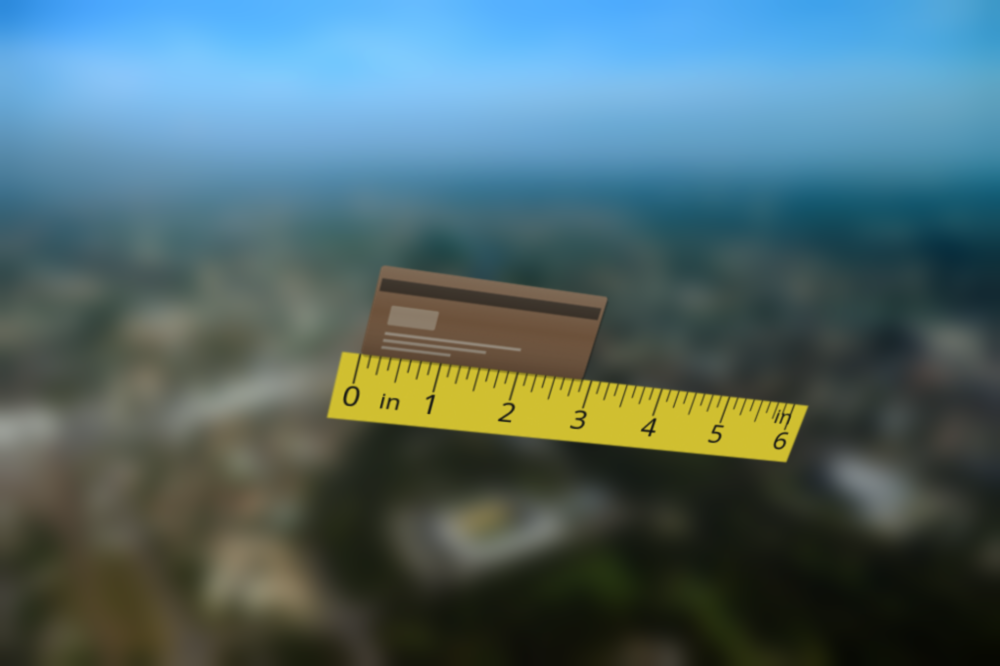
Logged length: 2.875; in
